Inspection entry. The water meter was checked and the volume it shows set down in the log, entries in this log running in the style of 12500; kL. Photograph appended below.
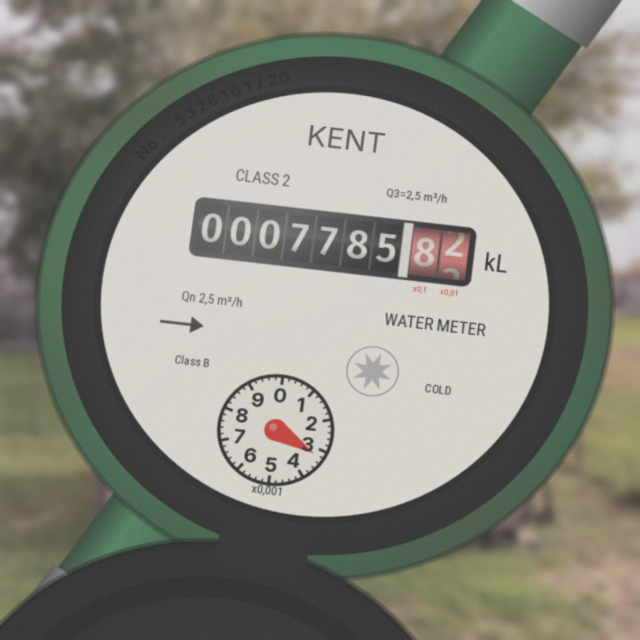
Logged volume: 7785.823; kL
